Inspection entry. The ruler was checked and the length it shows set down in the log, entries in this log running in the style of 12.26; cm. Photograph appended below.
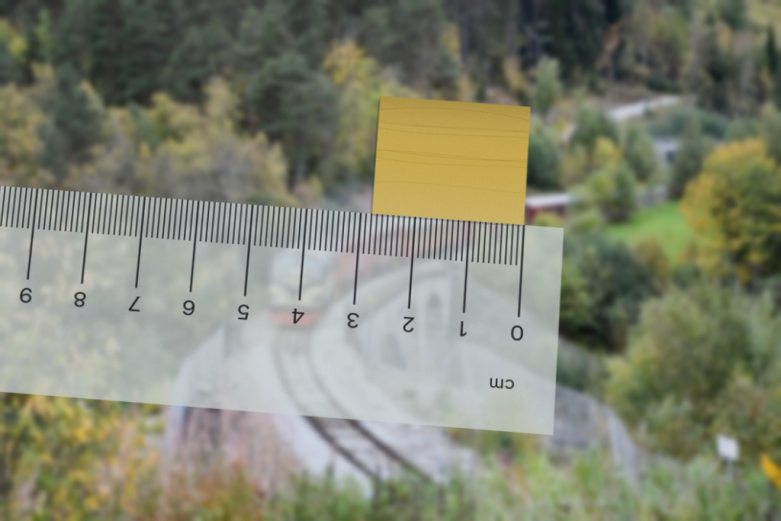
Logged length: 2.8; cm
